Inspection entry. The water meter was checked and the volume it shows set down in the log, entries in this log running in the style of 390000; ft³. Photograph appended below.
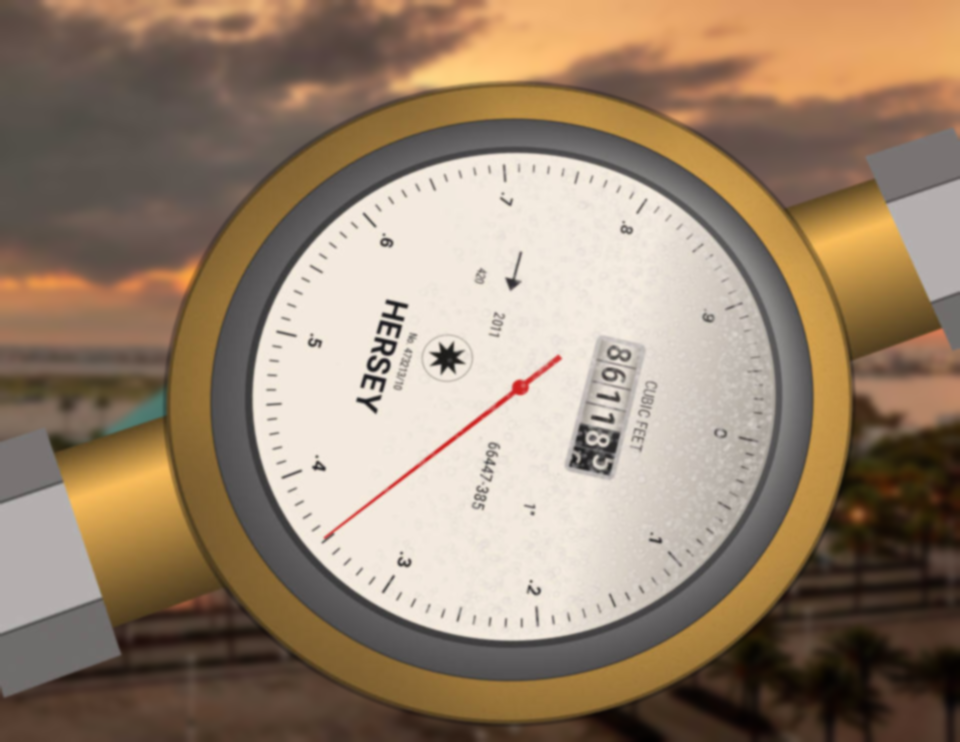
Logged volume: 861185.35; ft³
